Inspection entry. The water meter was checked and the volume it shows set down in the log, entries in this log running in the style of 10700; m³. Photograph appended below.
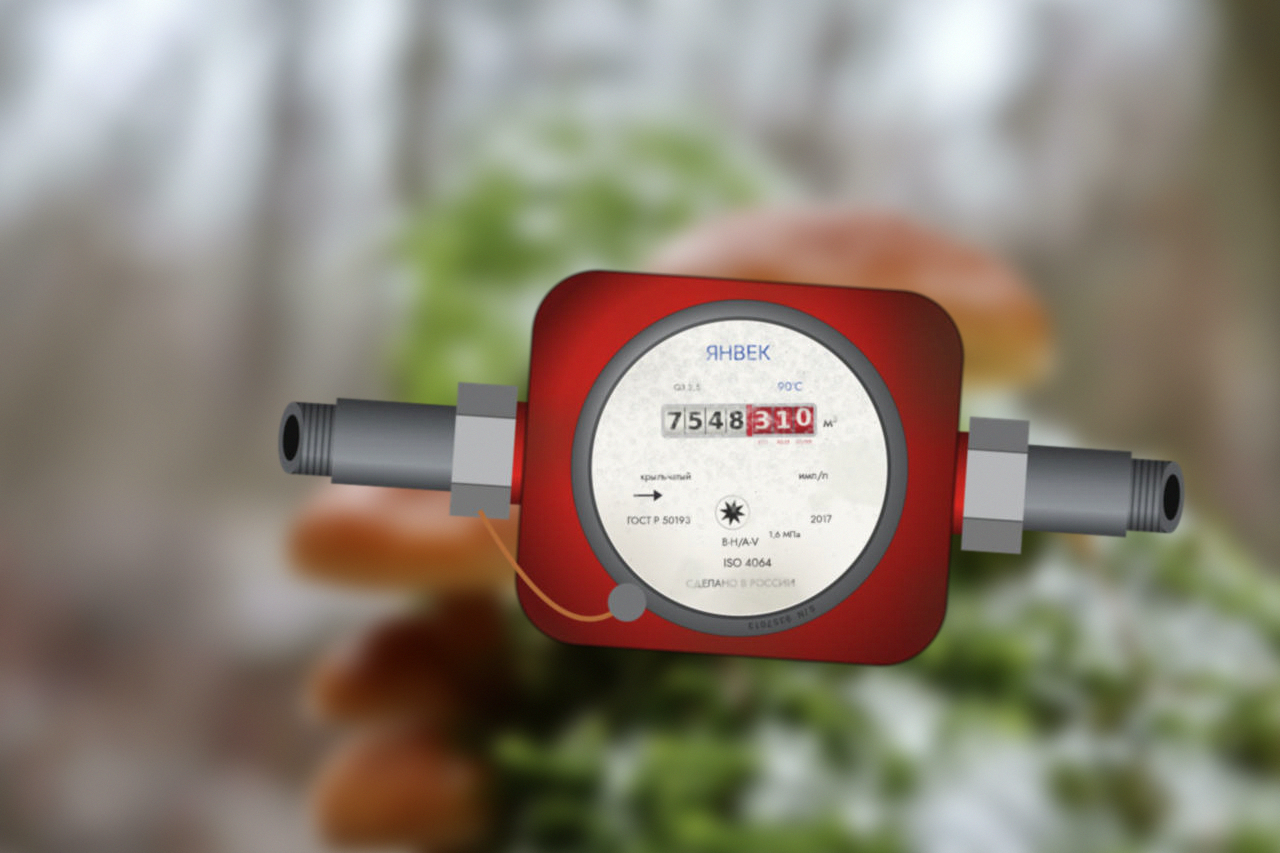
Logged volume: 7548.310; m³
